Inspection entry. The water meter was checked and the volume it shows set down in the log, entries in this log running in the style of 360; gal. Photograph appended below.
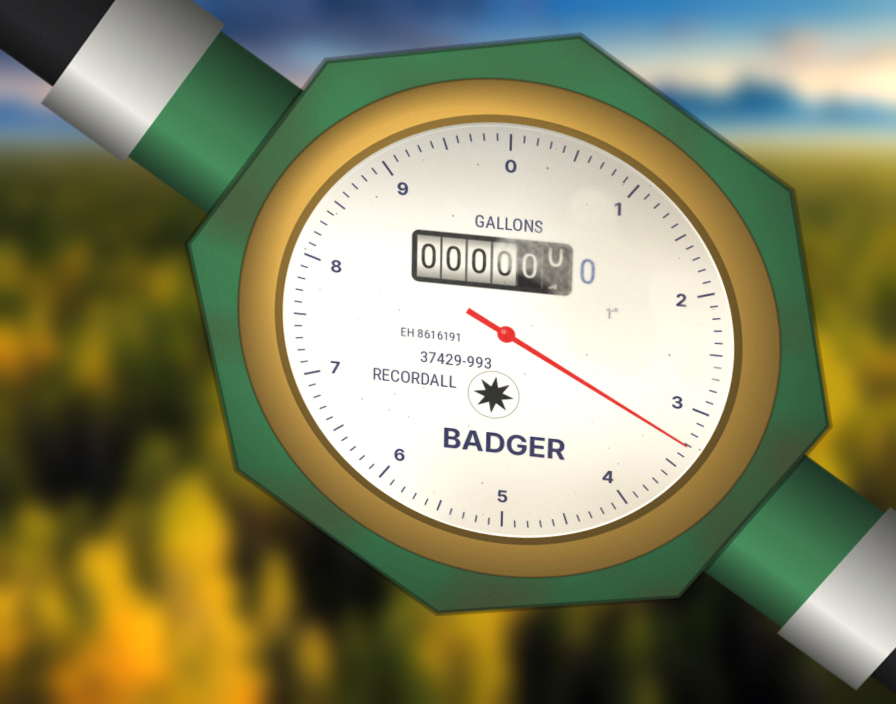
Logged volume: 3.3; gal
